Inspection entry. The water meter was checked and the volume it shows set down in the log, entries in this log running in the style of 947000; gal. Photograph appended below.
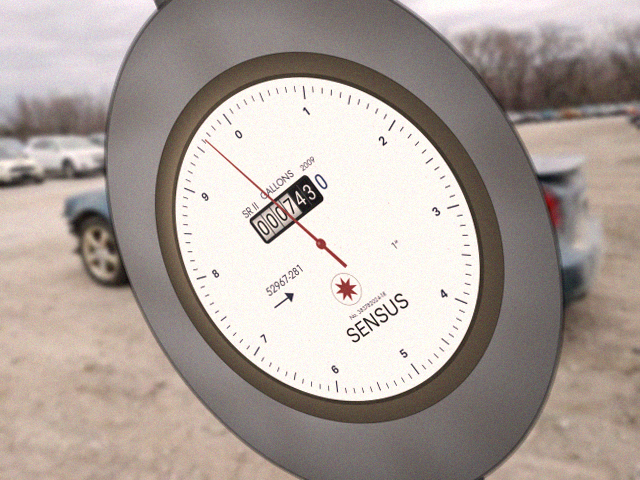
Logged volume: 7429.6; gal
